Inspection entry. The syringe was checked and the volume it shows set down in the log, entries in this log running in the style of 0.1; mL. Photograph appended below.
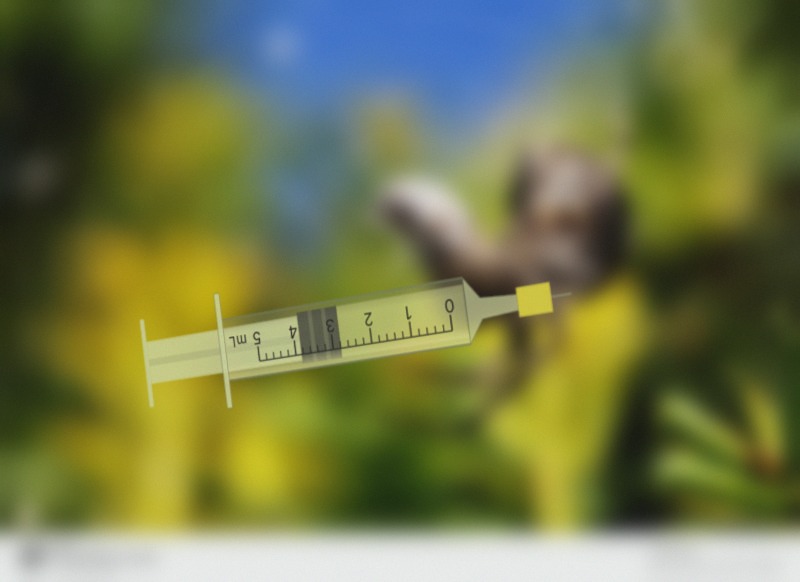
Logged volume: 2.8; mL
